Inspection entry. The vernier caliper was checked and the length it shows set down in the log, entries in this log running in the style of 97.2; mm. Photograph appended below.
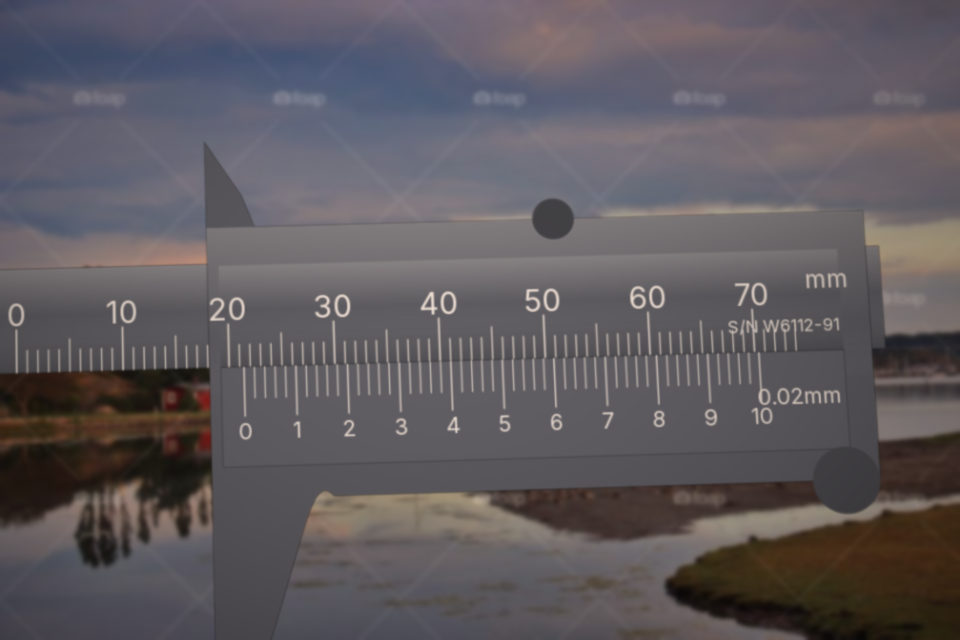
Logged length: 21.4; mm
